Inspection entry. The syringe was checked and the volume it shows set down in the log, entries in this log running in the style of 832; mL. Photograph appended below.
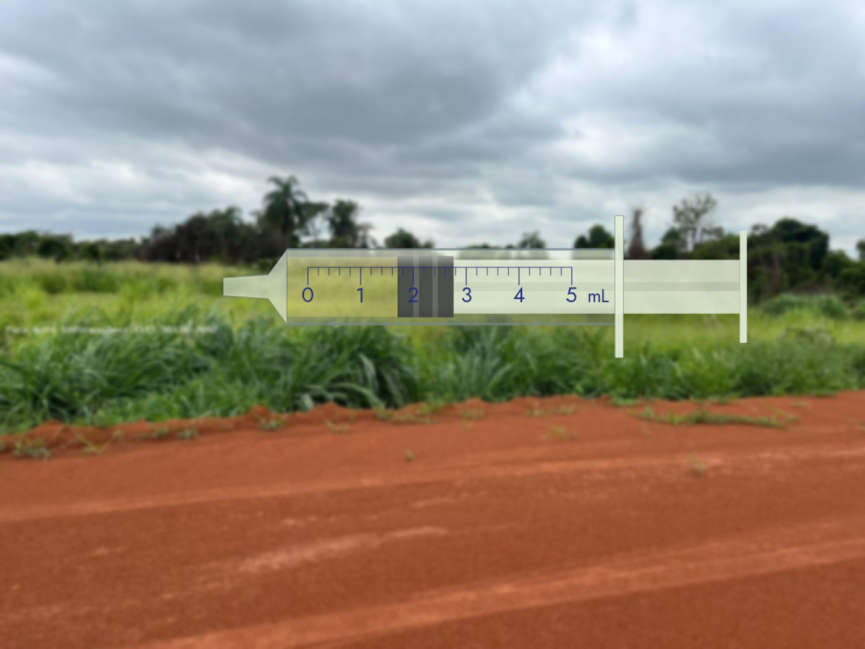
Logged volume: 1.7; mL
